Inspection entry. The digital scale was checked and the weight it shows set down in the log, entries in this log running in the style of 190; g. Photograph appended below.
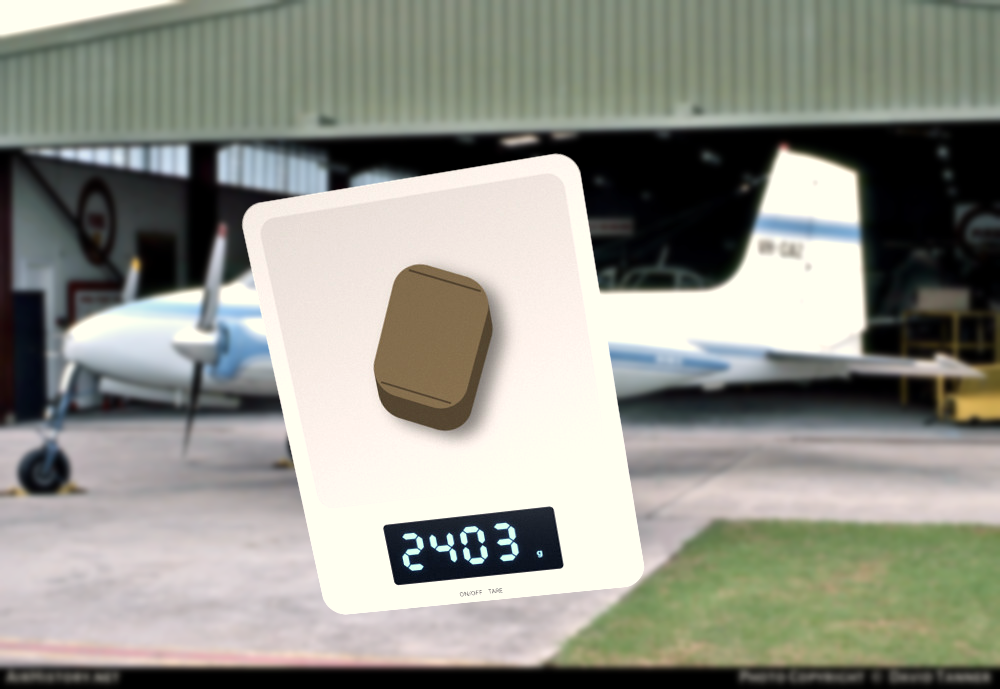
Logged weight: 2403; g
